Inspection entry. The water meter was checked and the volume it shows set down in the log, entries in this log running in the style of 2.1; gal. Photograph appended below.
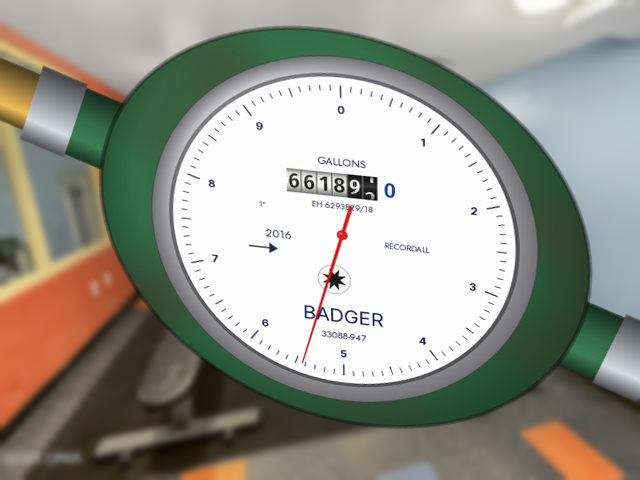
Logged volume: 6618915.4; gal
